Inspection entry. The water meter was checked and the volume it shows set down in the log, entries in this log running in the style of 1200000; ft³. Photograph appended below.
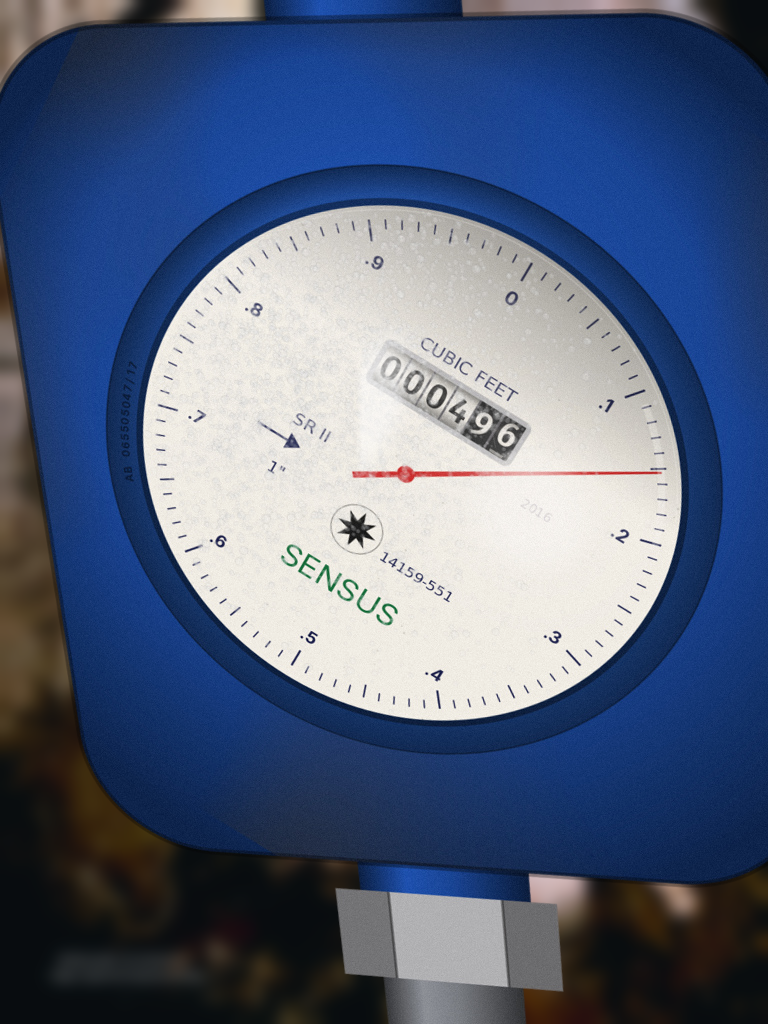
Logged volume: 496.15; ft³
